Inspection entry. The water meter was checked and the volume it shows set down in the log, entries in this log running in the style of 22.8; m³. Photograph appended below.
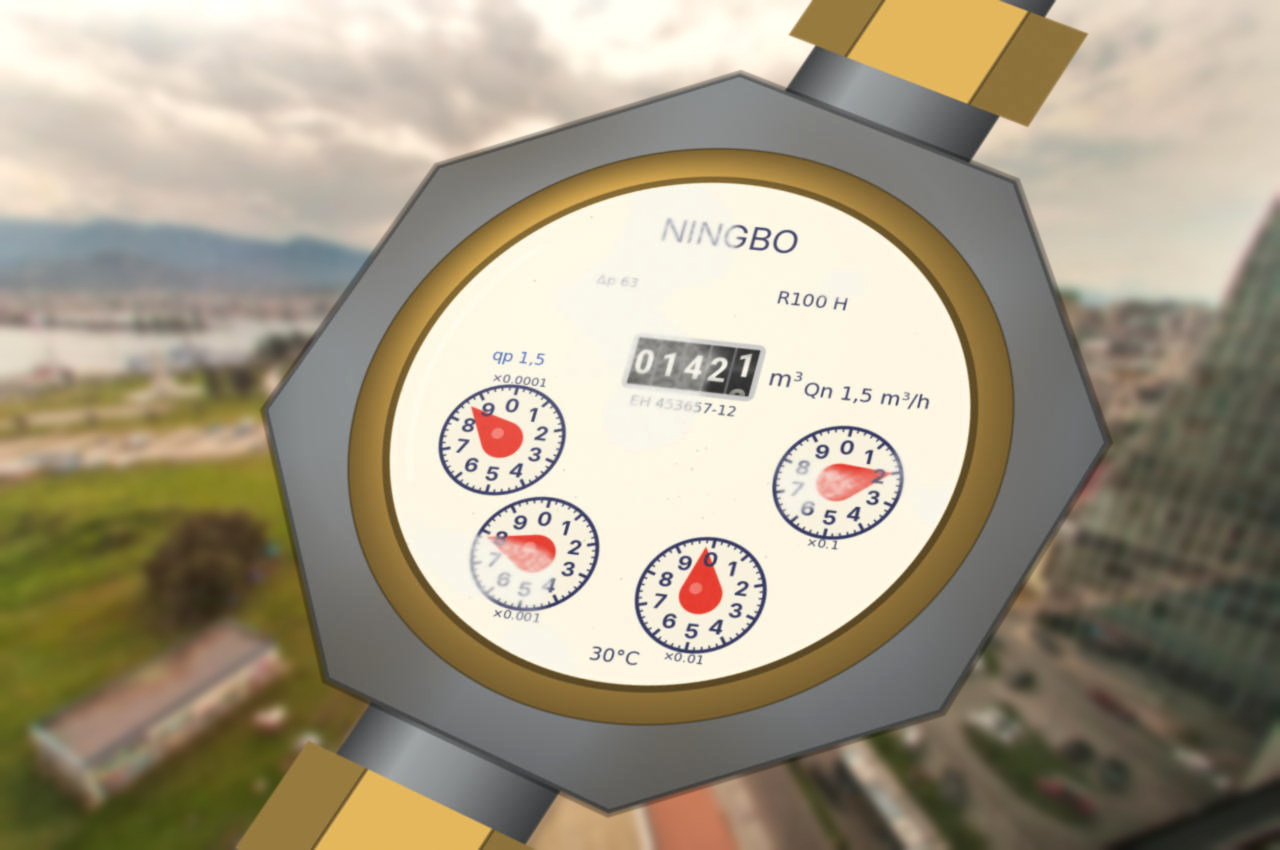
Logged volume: 1421.1978; m³
